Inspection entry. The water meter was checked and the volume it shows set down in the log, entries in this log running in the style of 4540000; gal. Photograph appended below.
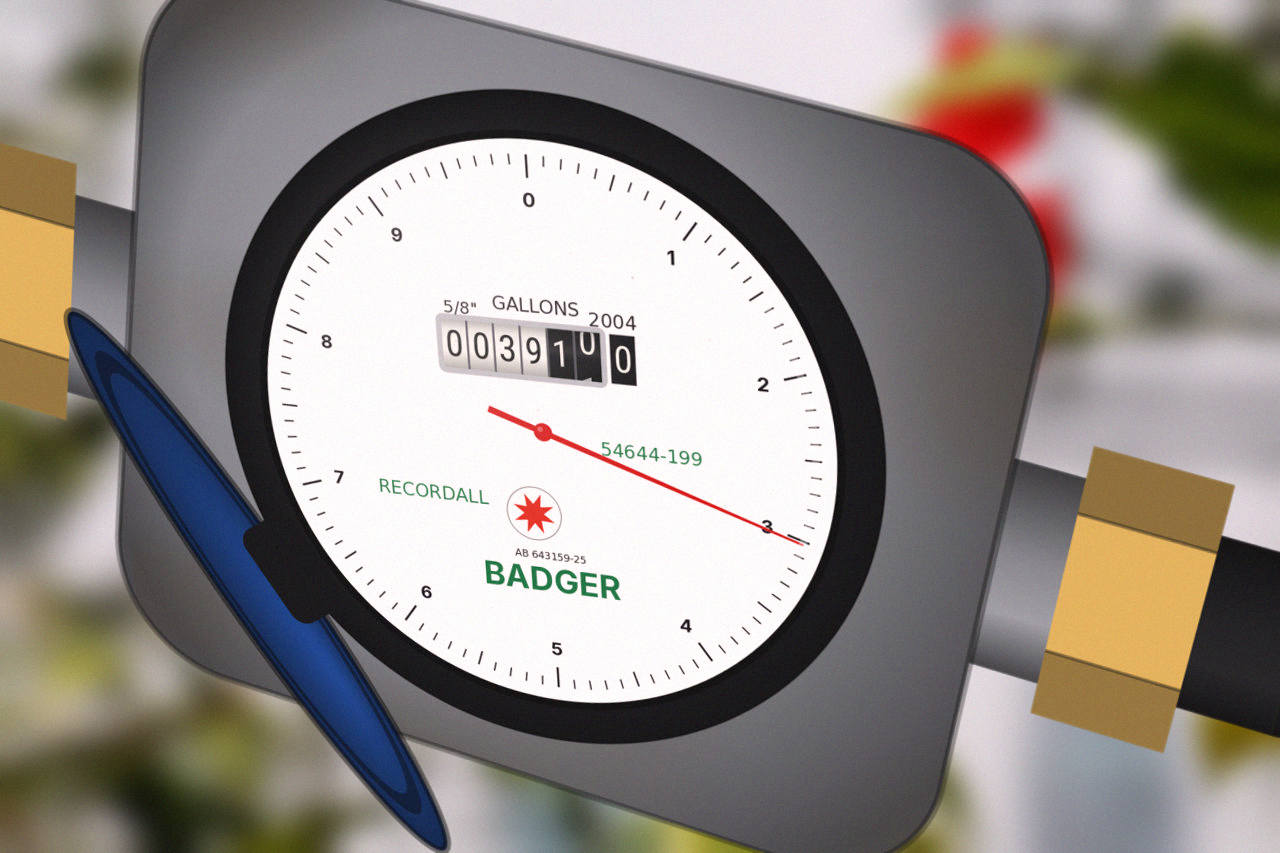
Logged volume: 39103.0; gal
